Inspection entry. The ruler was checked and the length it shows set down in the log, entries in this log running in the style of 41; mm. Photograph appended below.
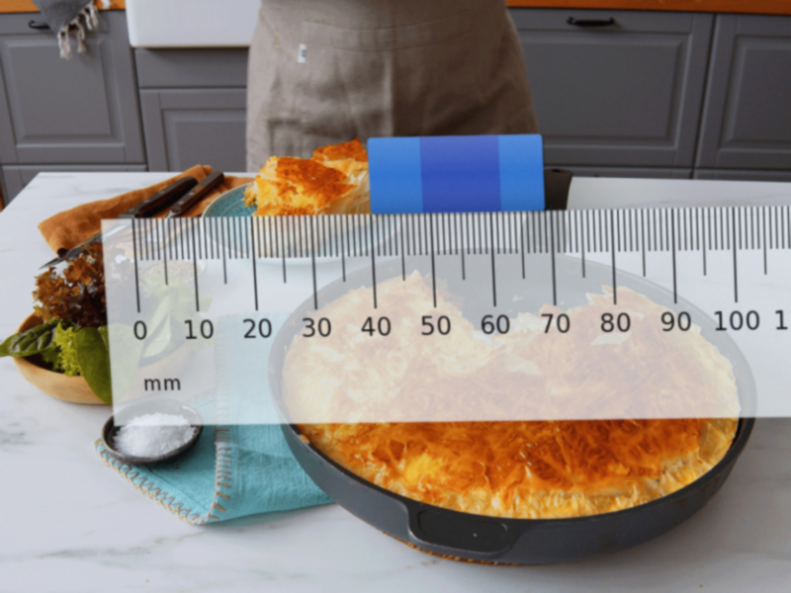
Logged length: 29; mm
